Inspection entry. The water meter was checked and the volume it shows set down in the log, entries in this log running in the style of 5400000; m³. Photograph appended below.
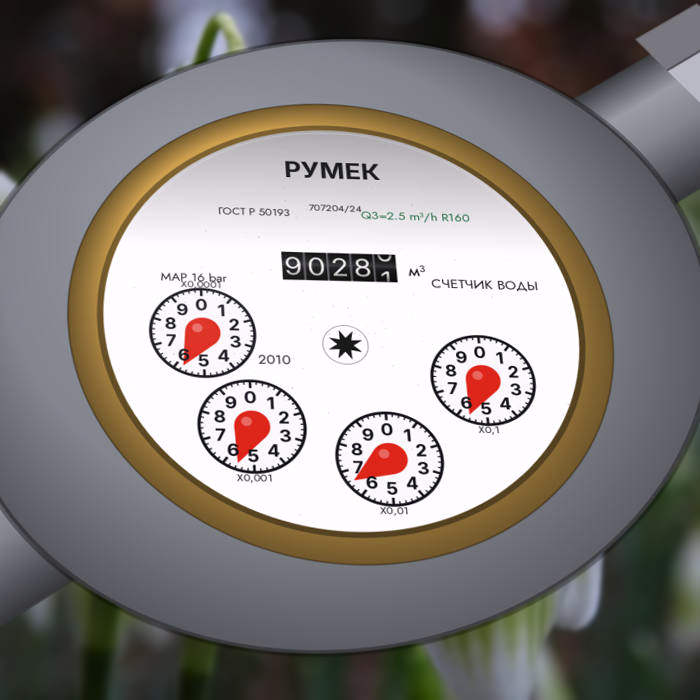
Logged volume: 90280.5655; m³
